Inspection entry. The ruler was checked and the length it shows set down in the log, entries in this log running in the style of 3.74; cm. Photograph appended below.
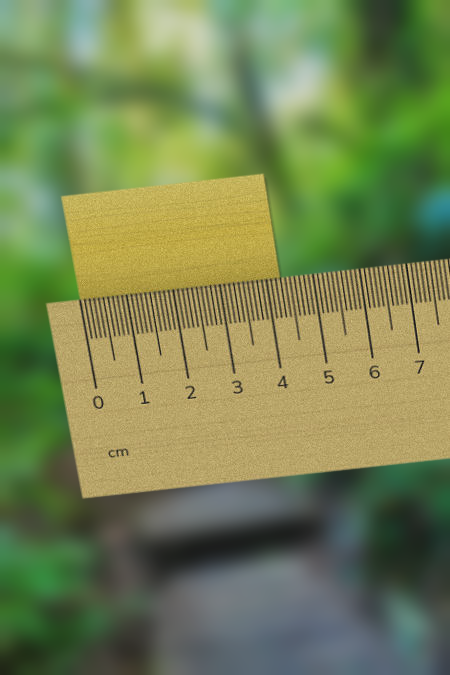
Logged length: 4.3; cm
